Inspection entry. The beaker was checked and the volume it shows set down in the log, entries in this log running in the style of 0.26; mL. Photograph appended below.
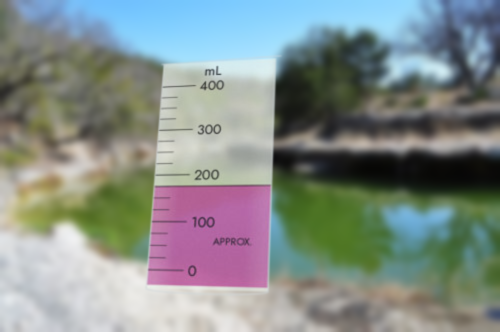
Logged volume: 175; mL
